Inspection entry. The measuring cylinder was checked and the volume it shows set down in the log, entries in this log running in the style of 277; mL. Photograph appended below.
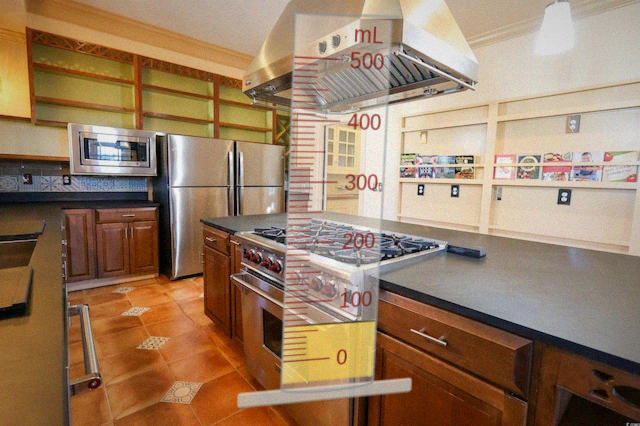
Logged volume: 60; mL
